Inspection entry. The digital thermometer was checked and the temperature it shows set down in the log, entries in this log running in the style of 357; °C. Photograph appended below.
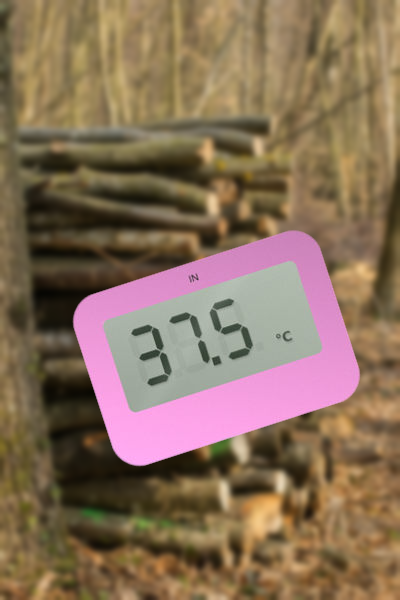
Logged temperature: 37.5; °C
